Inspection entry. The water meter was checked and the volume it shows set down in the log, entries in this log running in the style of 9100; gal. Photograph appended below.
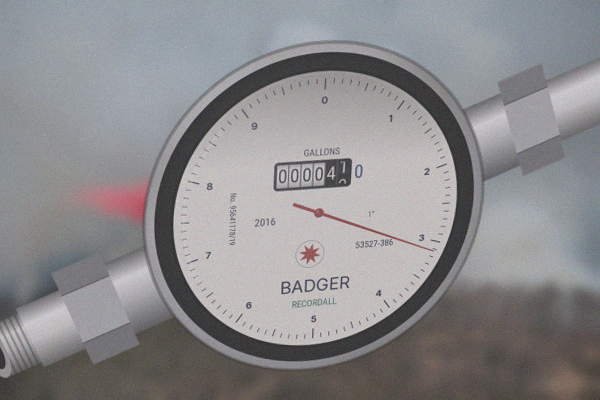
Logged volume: 413.1; gal
